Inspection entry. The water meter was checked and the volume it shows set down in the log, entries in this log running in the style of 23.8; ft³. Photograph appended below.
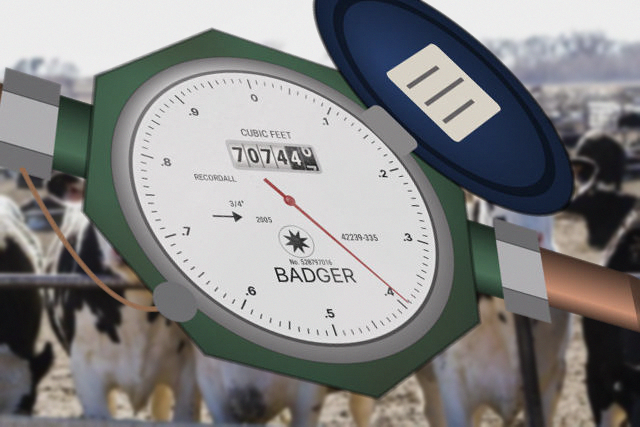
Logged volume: 707446.39; ft³
